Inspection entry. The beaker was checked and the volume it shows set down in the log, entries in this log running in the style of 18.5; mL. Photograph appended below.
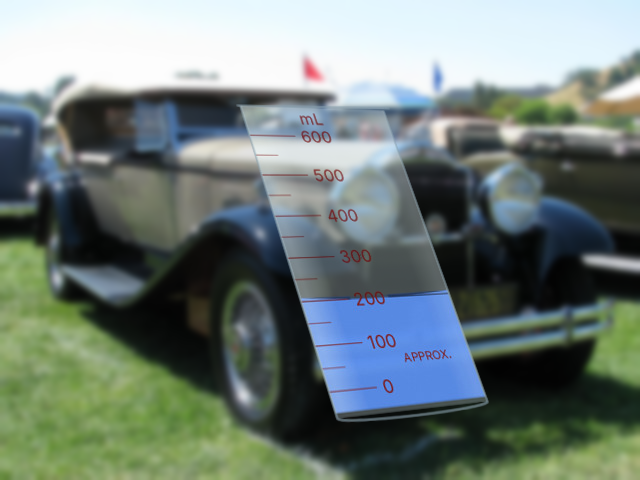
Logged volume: 200; mL
